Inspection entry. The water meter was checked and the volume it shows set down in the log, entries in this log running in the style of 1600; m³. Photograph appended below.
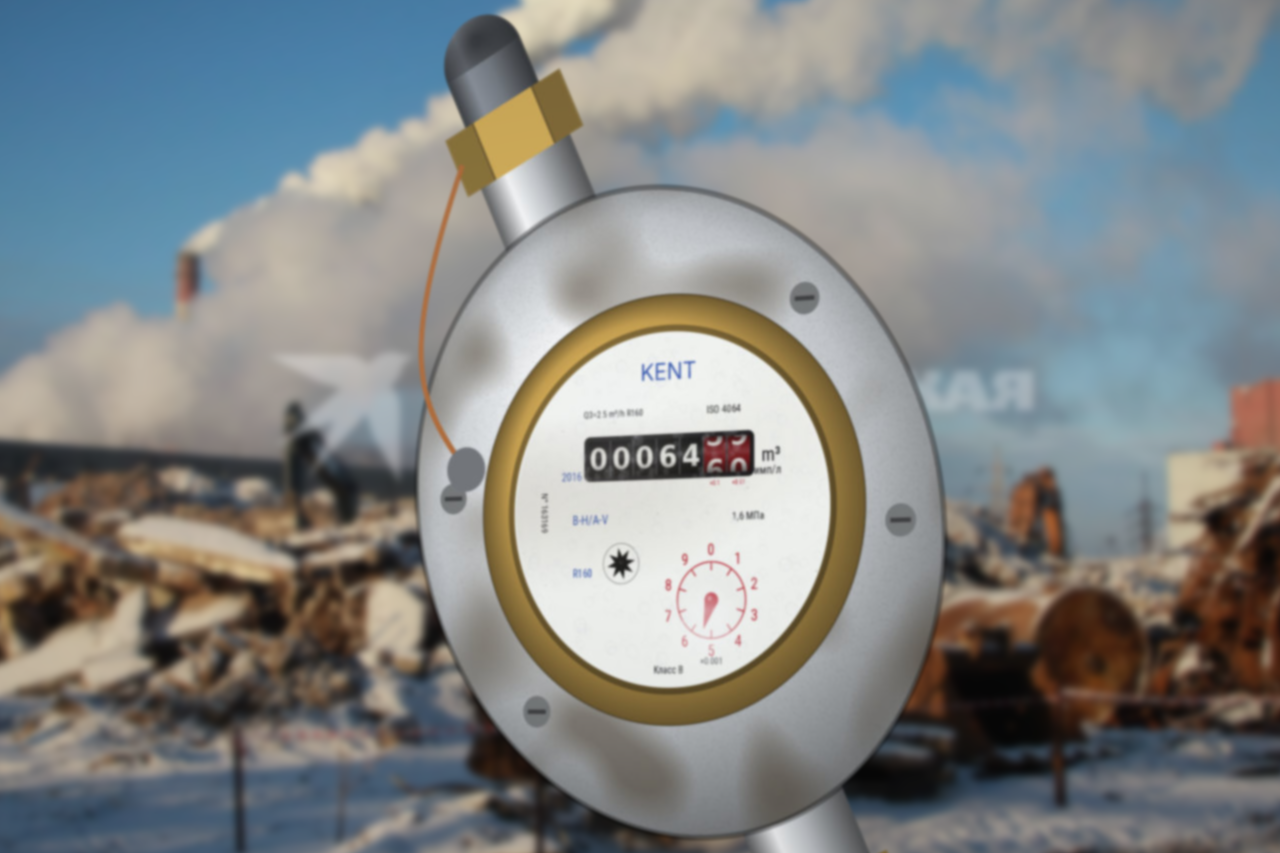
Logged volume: 64.595; m³
